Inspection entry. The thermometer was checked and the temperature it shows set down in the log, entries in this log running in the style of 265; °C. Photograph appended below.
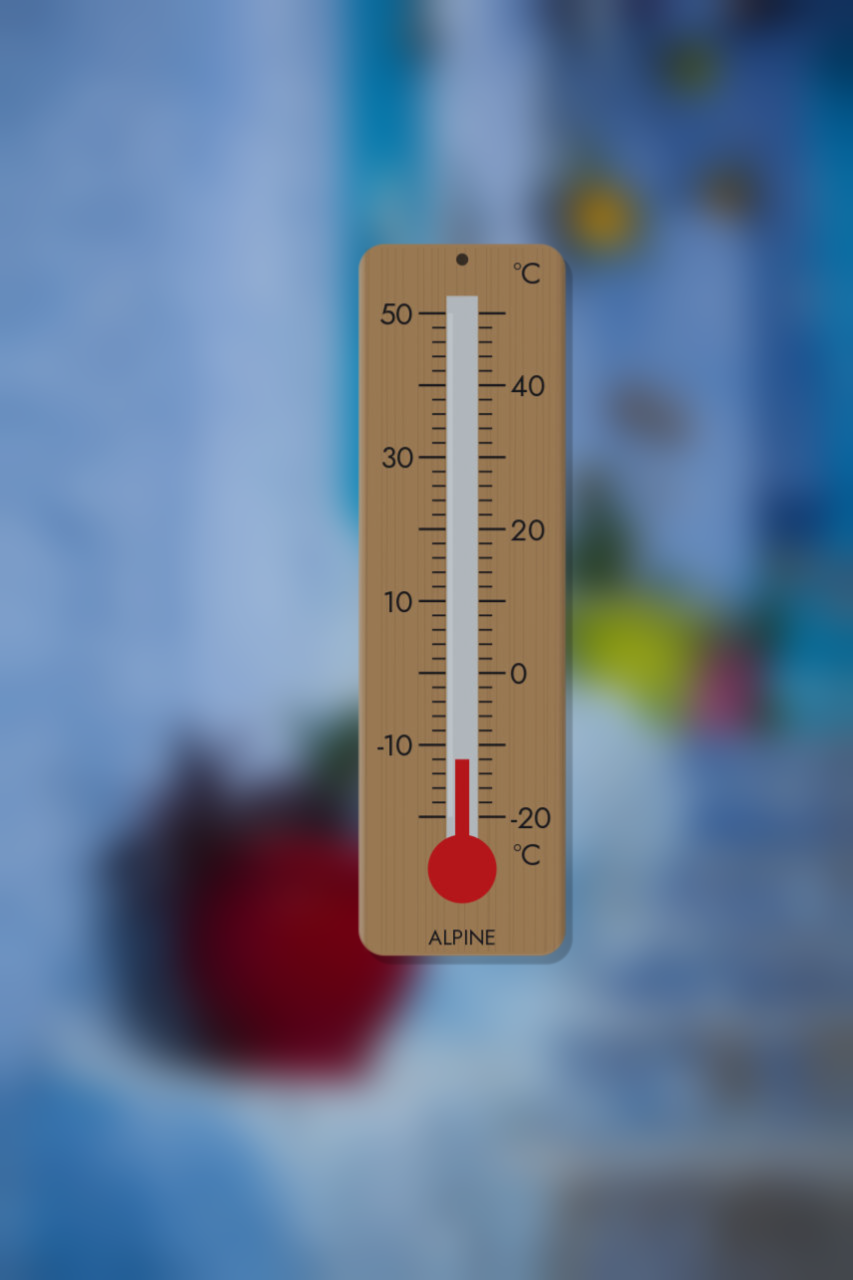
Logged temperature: -12; °C
